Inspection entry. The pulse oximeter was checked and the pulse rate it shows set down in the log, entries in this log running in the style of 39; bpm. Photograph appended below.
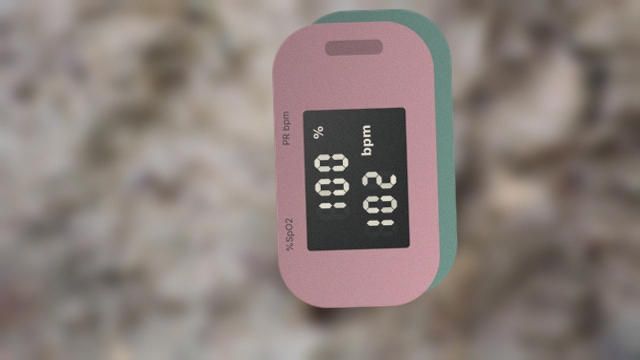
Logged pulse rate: 102; bpm
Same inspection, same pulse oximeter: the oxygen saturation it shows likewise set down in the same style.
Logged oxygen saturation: 100; %
